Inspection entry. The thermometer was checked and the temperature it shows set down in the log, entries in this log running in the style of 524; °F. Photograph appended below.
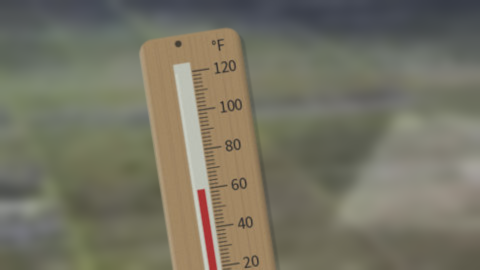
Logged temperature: 60; °F
